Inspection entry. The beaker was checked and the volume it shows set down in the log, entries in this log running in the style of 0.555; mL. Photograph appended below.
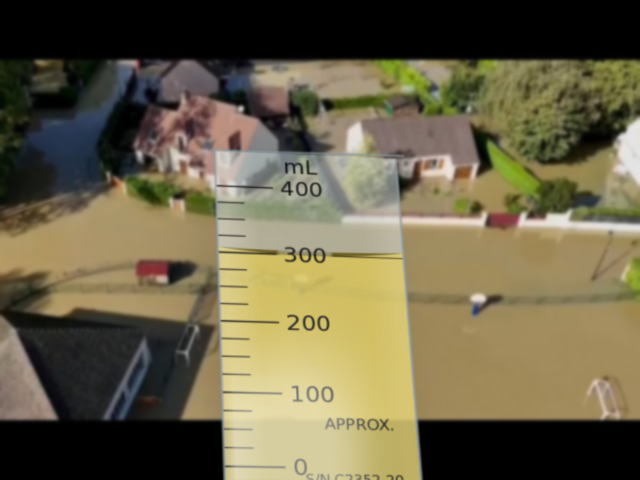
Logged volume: 300; mL
